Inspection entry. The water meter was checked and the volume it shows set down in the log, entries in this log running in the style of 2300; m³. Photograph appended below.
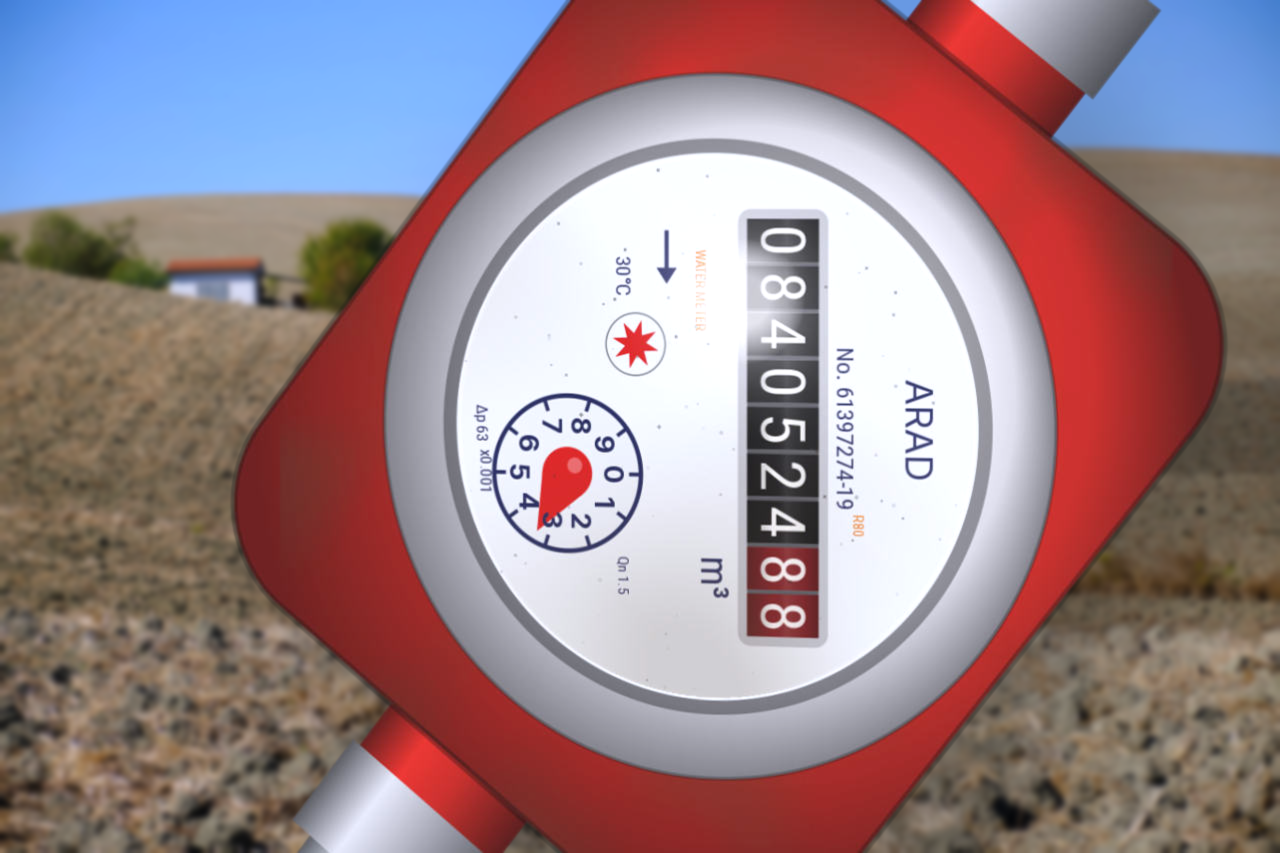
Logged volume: 840524.883; m³
